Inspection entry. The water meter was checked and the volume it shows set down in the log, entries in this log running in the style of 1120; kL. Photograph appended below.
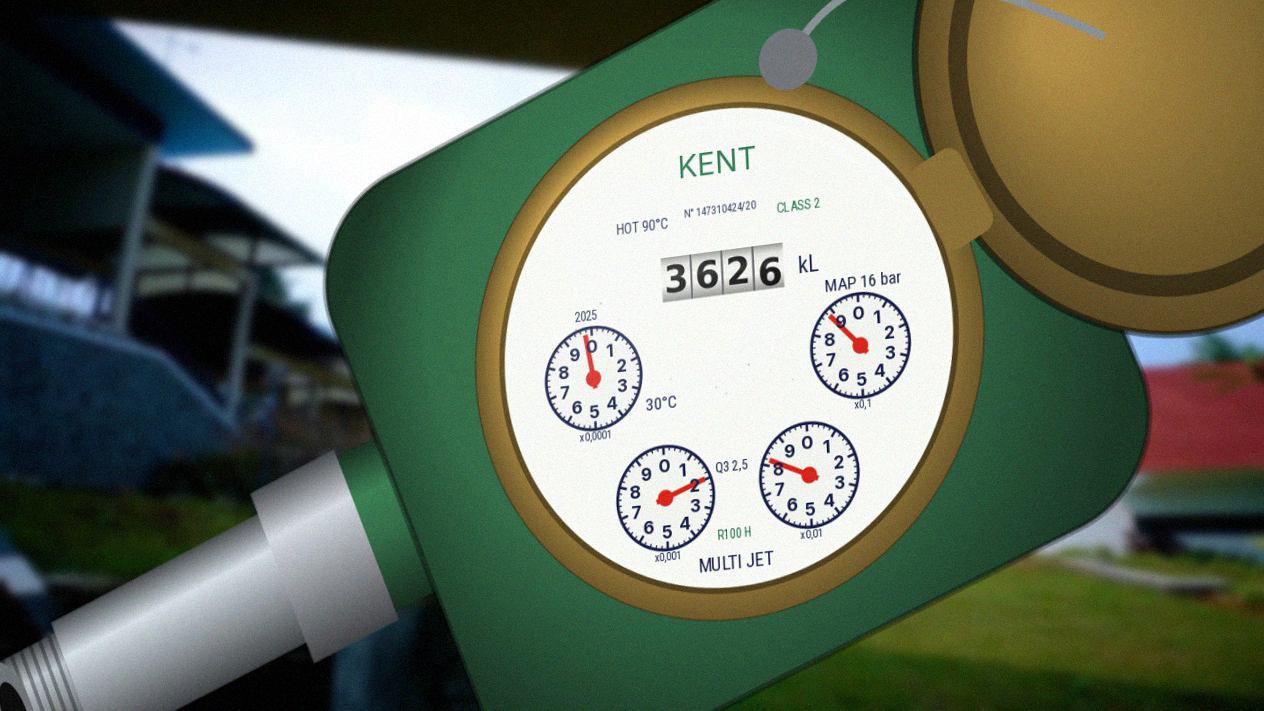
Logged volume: 3625.8819; kL
